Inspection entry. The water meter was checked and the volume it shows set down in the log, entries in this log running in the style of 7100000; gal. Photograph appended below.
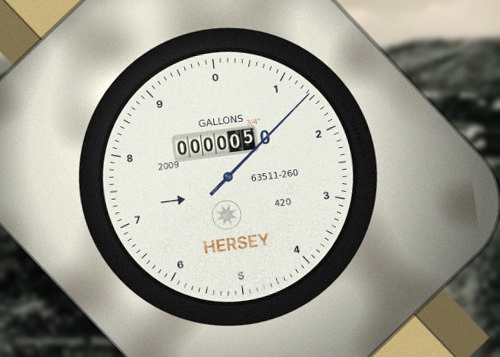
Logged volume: 51.4; gal
